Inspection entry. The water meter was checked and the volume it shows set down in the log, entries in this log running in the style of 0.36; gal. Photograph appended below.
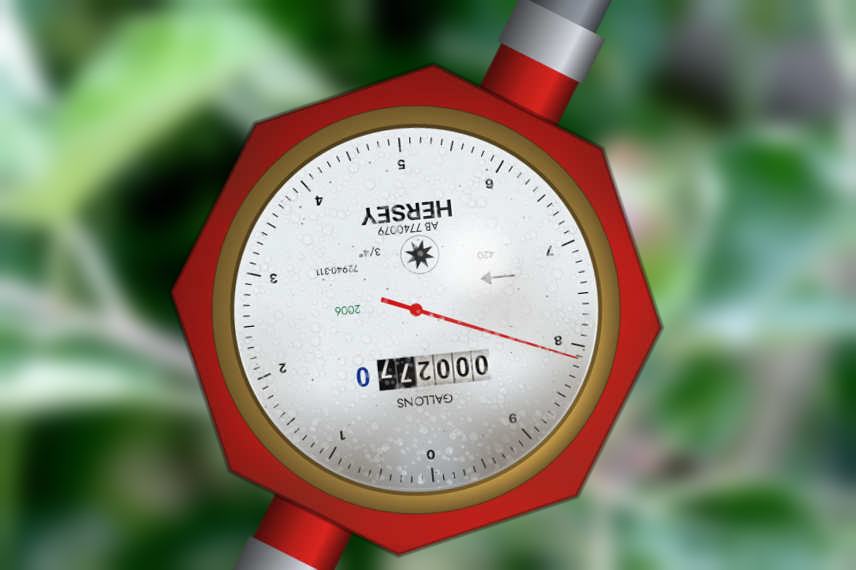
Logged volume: 2768.1; gal
